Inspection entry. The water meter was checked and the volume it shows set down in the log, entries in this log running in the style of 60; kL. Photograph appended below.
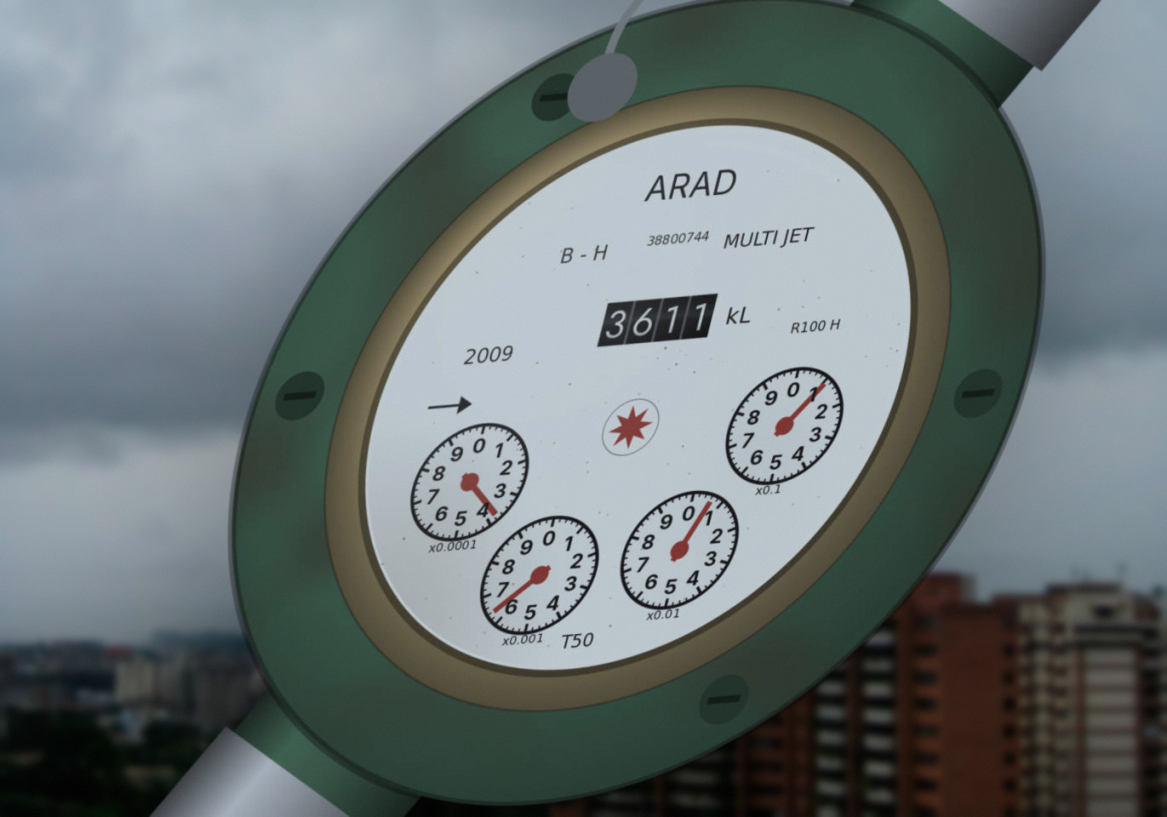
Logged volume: 3611.1063; kL
